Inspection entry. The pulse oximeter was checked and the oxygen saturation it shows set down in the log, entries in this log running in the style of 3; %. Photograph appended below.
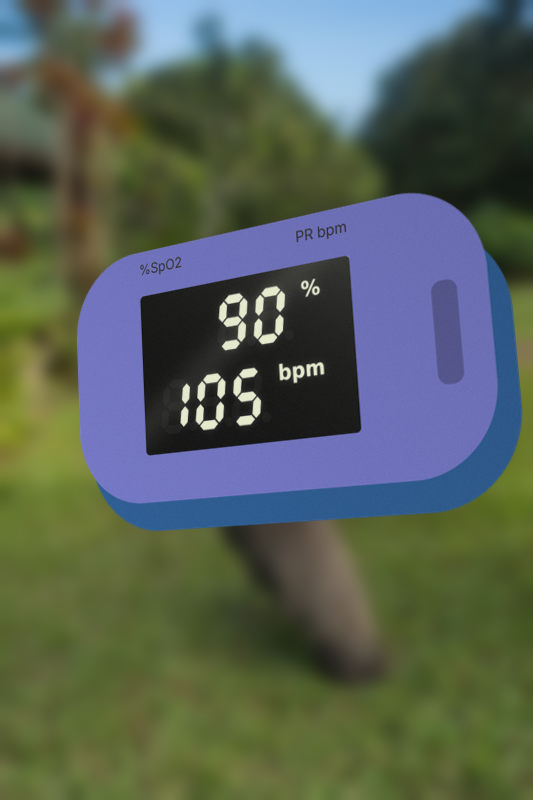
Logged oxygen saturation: 90; %
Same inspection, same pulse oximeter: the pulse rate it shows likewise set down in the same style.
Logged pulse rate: 105; bpm
